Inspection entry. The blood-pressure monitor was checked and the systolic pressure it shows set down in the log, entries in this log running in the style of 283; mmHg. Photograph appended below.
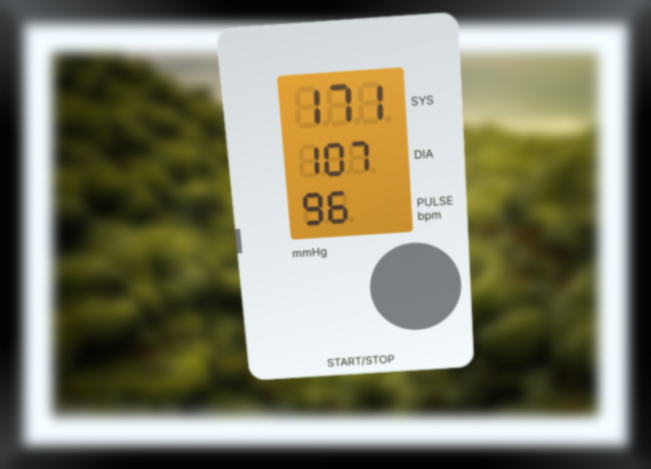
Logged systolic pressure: 171; mmHg
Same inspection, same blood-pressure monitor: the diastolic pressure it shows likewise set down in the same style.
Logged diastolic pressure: 107; mmHg
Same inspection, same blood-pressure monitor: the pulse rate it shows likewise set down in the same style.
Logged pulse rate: 96; bpm
